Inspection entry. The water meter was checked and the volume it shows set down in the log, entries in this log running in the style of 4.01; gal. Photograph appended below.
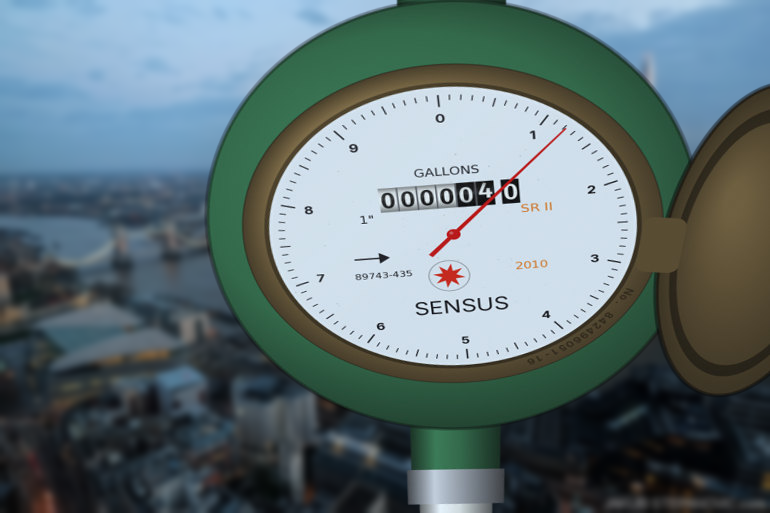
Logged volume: 41.2; gal
